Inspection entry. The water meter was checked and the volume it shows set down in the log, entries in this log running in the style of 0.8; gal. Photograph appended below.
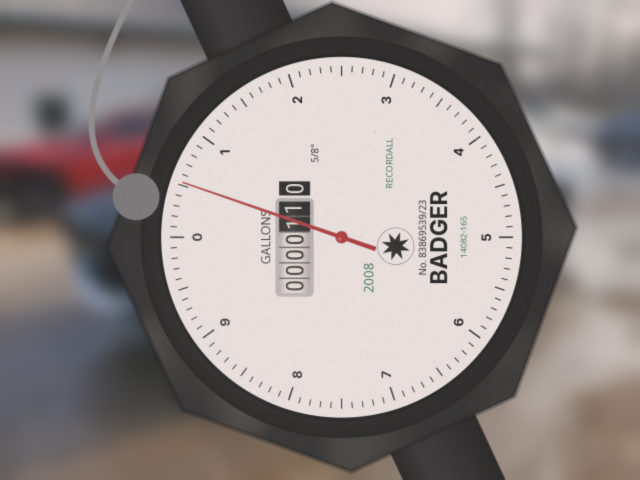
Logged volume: 110.5; gal
